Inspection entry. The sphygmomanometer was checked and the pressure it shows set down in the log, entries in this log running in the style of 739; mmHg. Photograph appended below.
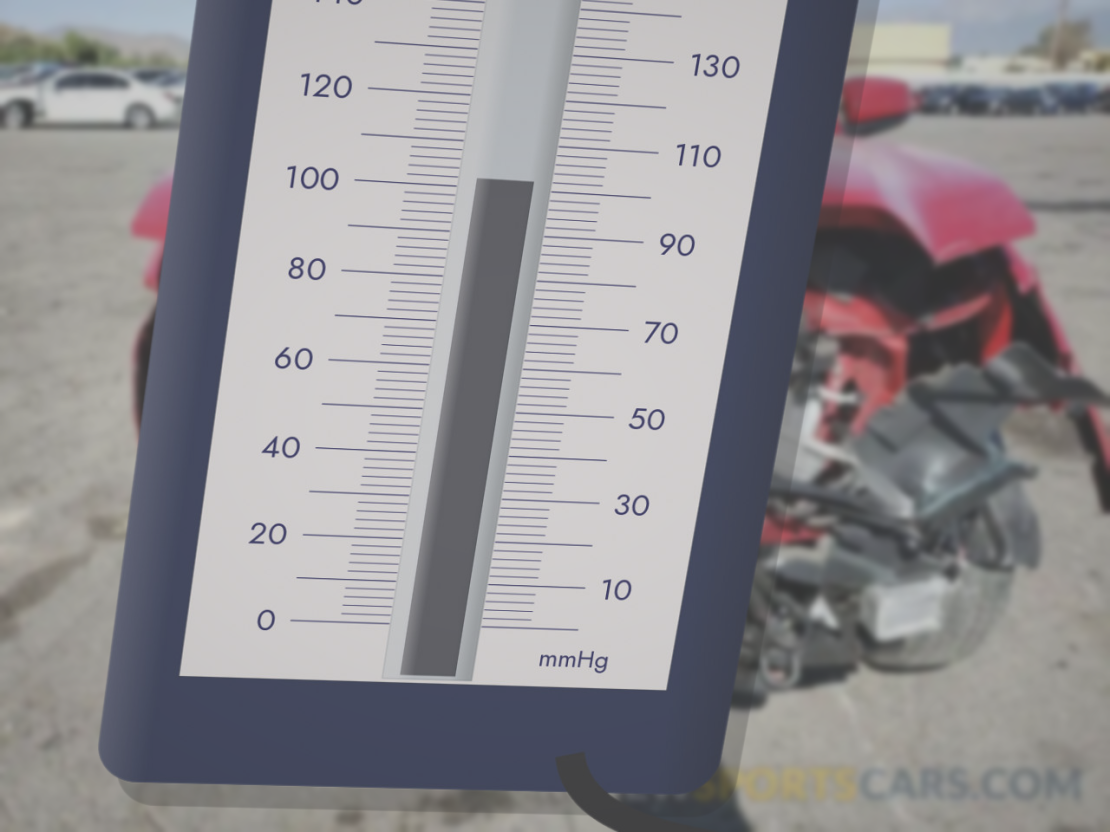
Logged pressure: 102; mmHg
